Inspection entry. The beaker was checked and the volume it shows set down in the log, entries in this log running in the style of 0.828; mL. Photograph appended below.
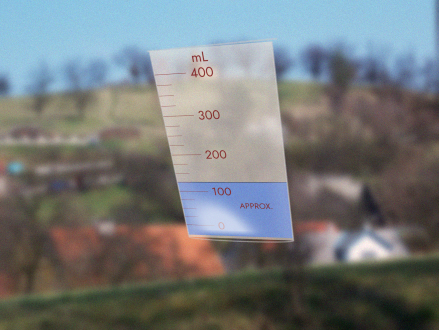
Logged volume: 125; mL
